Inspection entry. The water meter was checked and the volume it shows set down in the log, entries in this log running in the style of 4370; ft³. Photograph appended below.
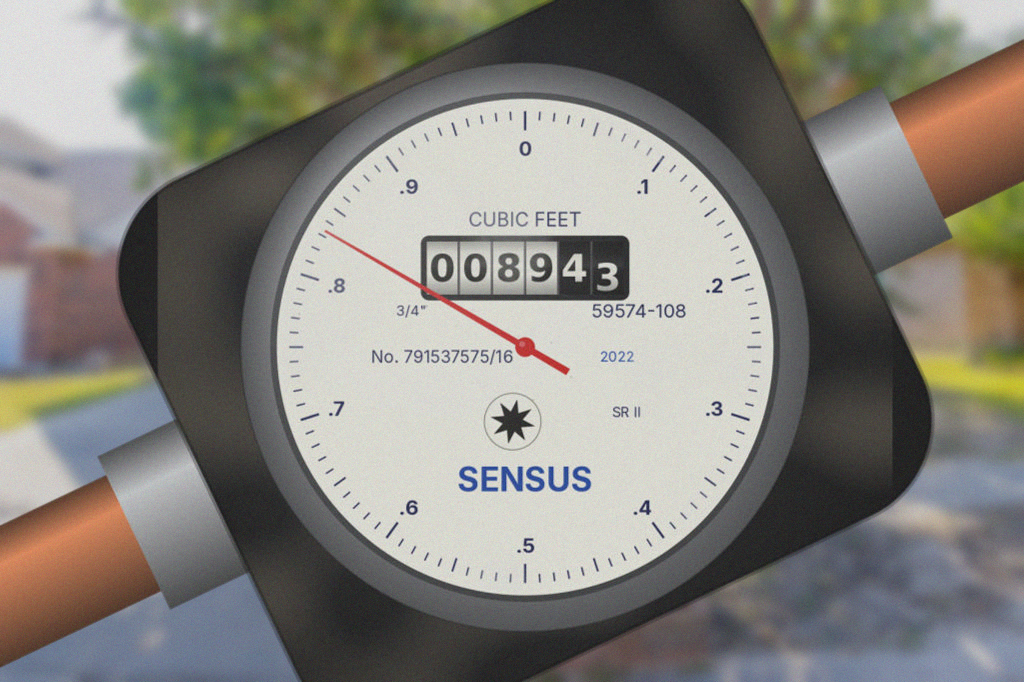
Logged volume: 8942.83; ft³
